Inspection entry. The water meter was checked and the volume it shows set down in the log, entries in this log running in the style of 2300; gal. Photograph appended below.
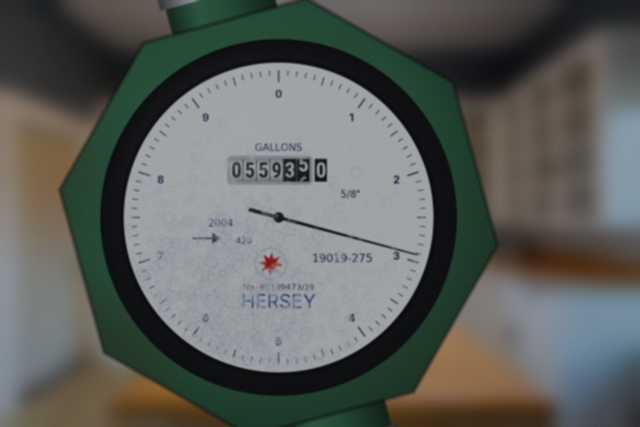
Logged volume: 559352.9; gal
